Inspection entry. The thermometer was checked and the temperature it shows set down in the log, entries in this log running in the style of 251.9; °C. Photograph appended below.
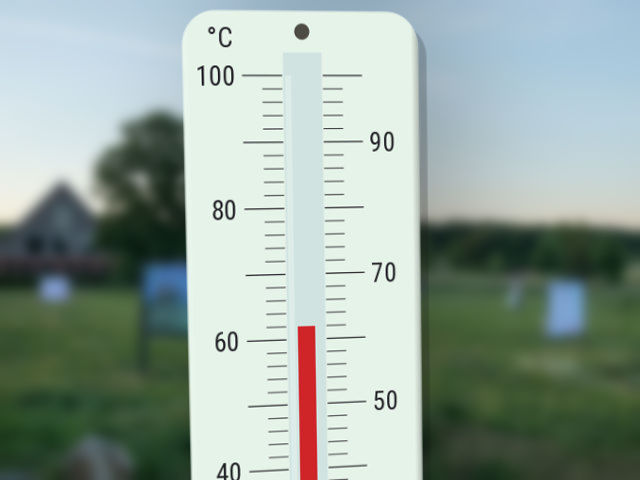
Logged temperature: 62; °C
